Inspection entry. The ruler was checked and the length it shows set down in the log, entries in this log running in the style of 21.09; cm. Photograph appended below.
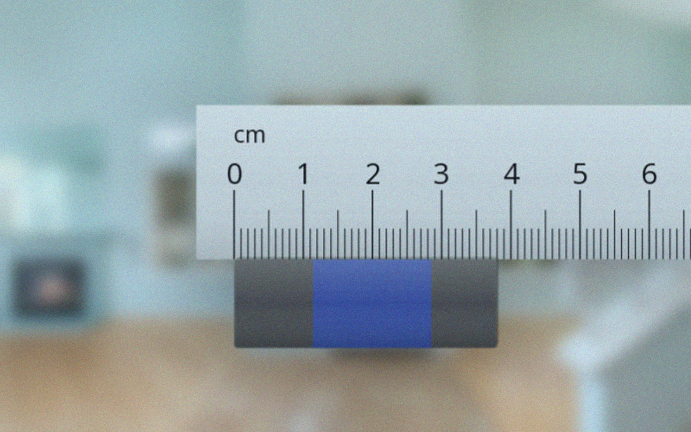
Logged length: 3.8; cm
